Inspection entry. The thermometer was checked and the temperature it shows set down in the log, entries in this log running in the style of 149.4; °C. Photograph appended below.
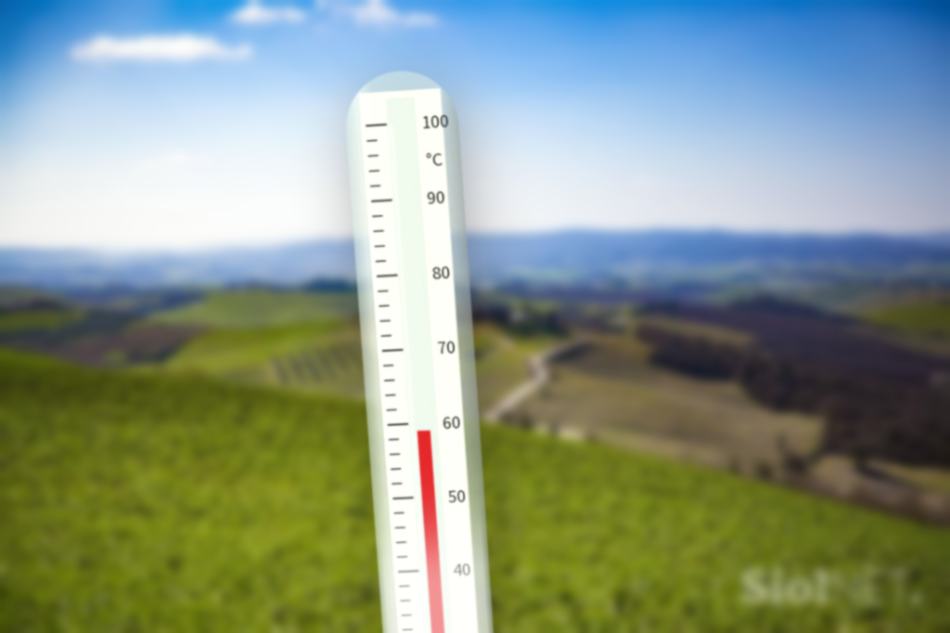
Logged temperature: 59; °C
